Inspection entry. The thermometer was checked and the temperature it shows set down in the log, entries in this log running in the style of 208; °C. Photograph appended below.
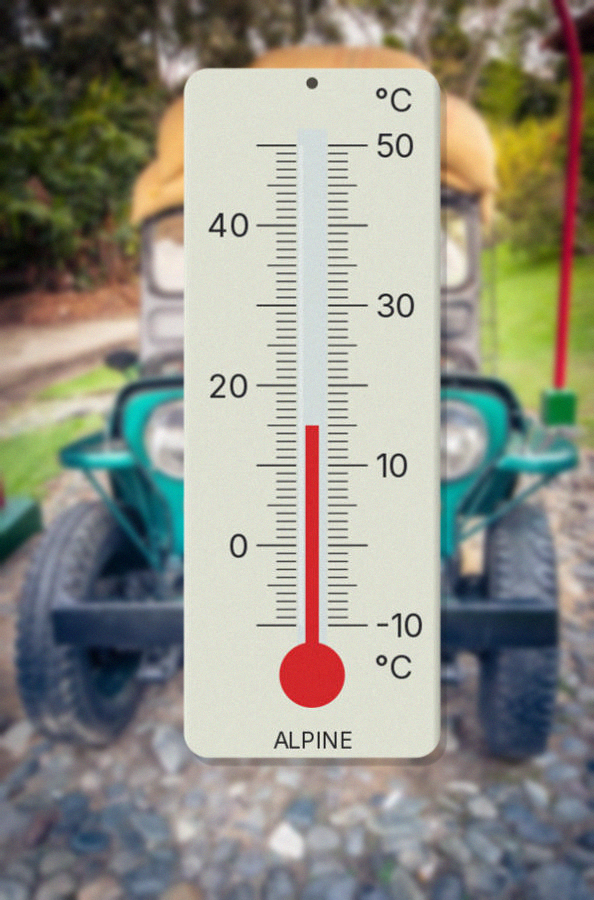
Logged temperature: 15; °C
